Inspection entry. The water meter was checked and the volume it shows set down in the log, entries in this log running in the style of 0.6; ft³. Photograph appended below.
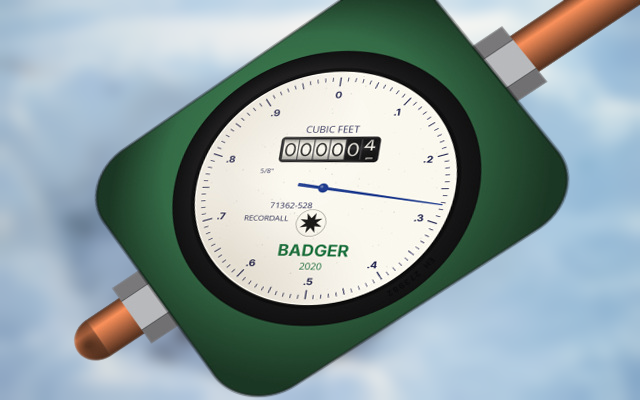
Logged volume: 4.27; ft³
